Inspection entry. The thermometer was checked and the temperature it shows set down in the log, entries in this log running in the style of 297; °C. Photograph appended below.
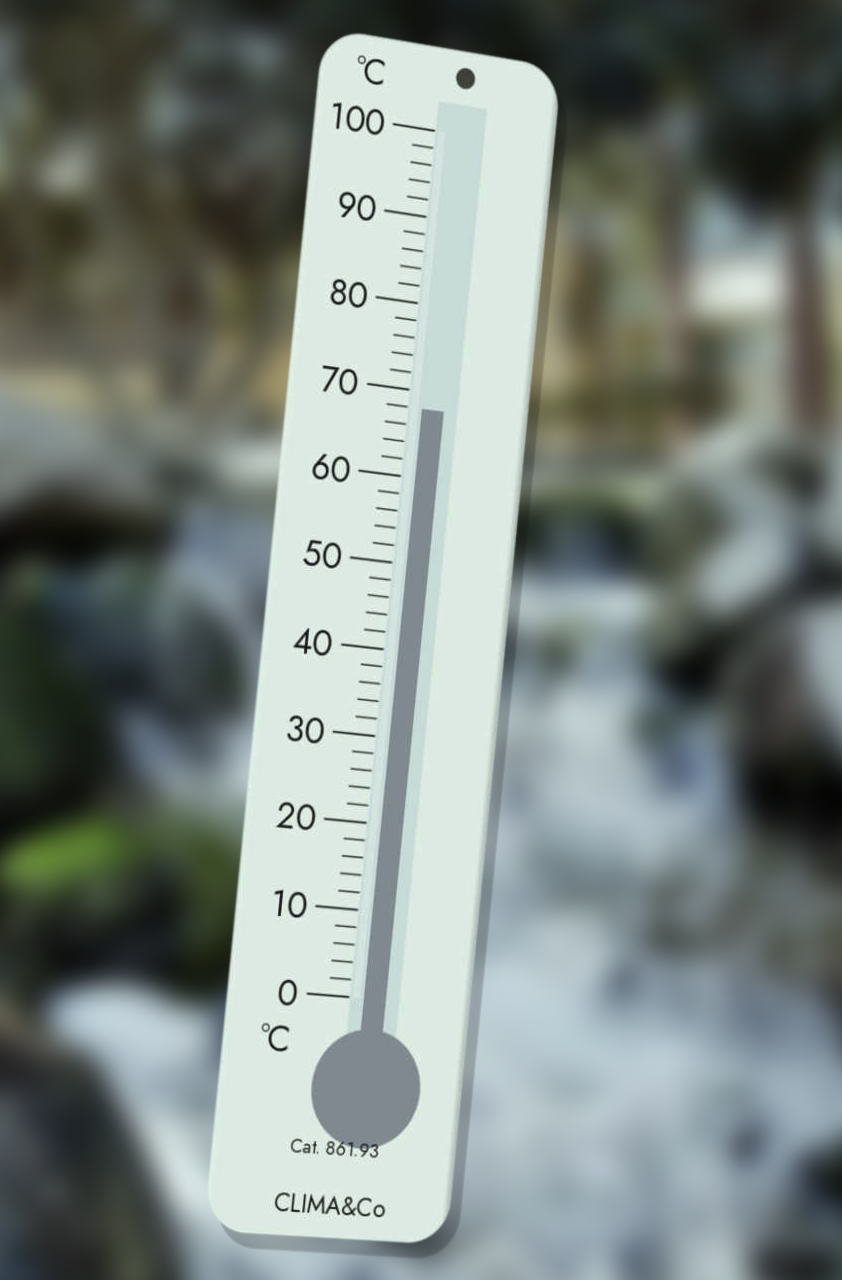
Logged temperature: 68; °C
